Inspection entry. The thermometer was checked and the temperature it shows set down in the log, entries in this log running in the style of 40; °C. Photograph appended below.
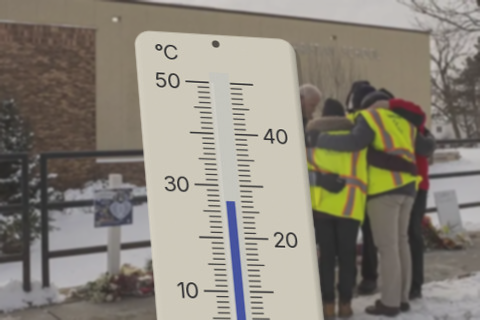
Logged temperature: 27; °C
